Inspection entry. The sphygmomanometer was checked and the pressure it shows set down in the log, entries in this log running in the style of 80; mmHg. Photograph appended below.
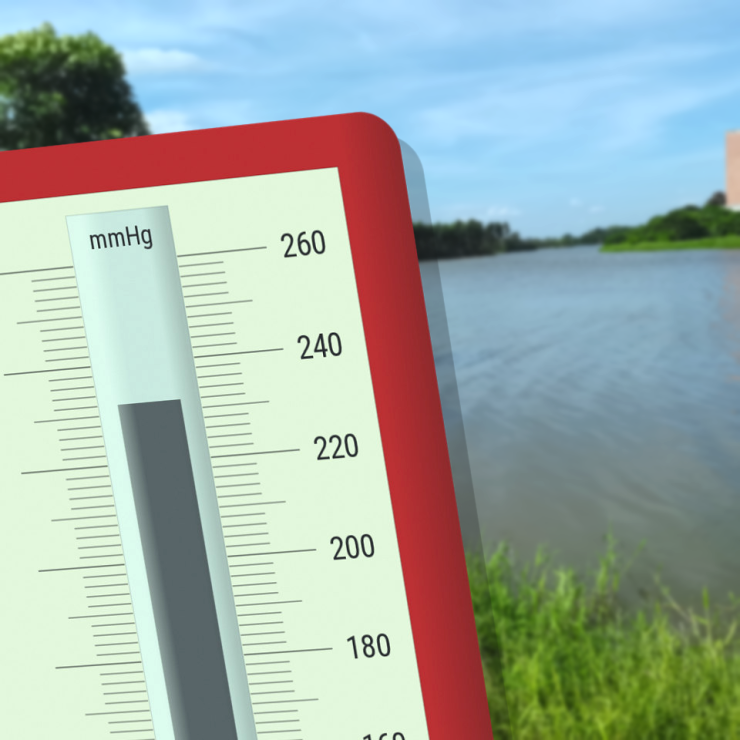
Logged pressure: 232; mmHg
